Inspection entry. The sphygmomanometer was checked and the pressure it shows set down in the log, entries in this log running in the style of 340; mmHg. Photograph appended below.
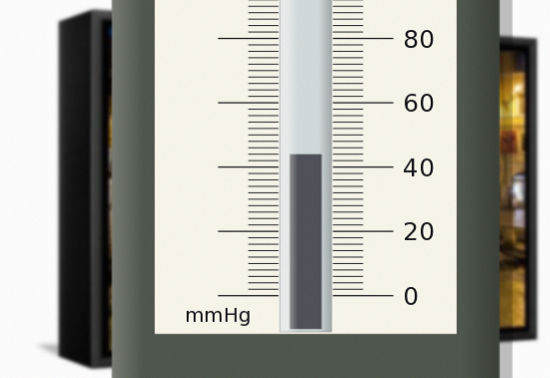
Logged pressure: 44; mmHg
